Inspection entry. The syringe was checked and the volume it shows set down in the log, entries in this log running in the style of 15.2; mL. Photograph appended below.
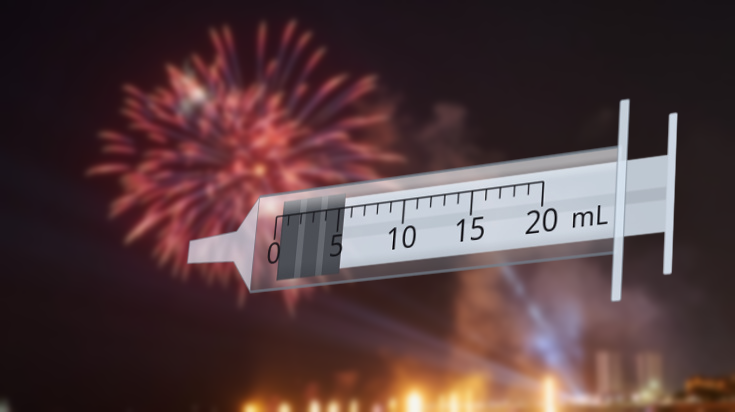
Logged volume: 0.5; mL
